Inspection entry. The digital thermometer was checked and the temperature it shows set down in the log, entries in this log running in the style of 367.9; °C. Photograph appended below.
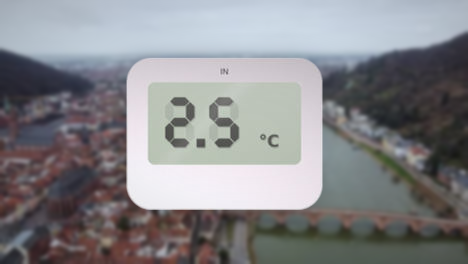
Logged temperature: 2.5; °C
